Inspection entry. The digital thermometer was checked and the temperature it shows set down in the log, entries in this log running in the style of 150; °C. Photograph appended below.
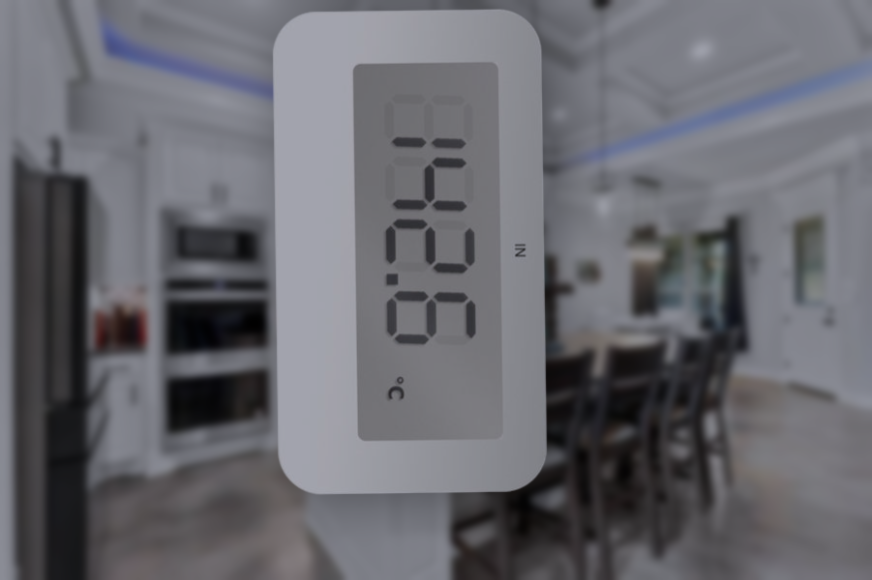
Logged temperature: 142.6; °C
